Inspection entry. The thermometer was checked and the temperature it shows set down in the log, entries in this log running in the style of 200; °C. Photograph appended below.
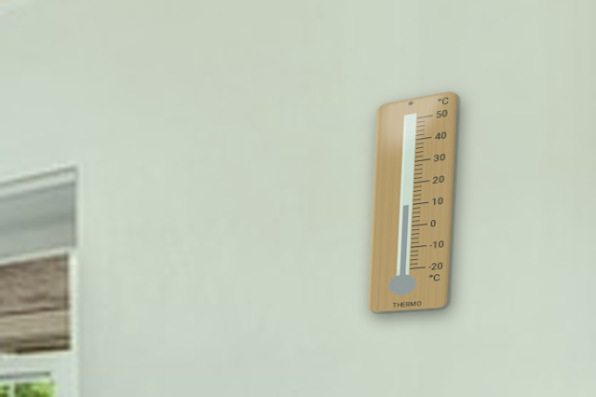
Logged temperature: 10; °C
